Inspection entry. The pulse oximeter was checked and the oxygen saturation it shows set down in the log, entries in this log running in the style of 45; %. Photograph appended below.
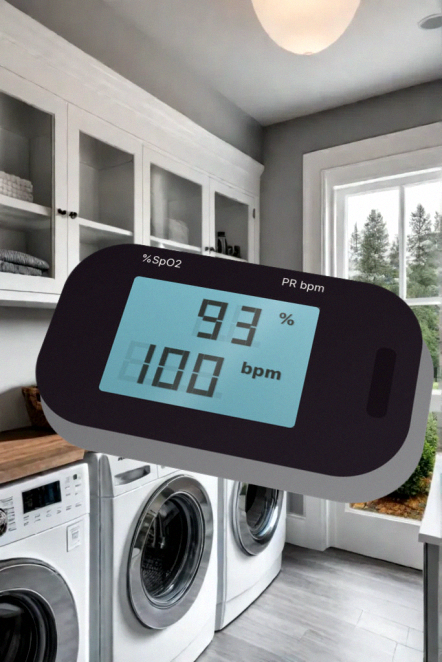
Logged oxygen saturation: 93; %
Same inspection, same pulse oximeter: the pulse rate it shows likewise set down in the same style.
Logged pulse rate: 100; bpm
